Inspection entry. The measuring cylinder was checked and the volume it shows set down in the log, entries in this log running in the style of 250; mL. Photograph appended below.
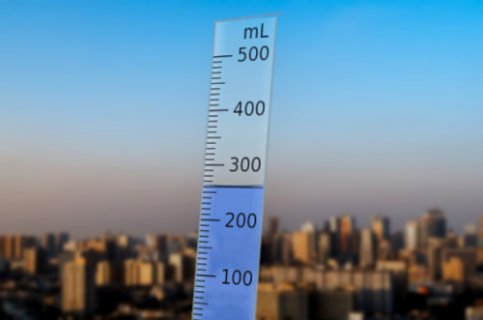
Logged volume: 260; mL
